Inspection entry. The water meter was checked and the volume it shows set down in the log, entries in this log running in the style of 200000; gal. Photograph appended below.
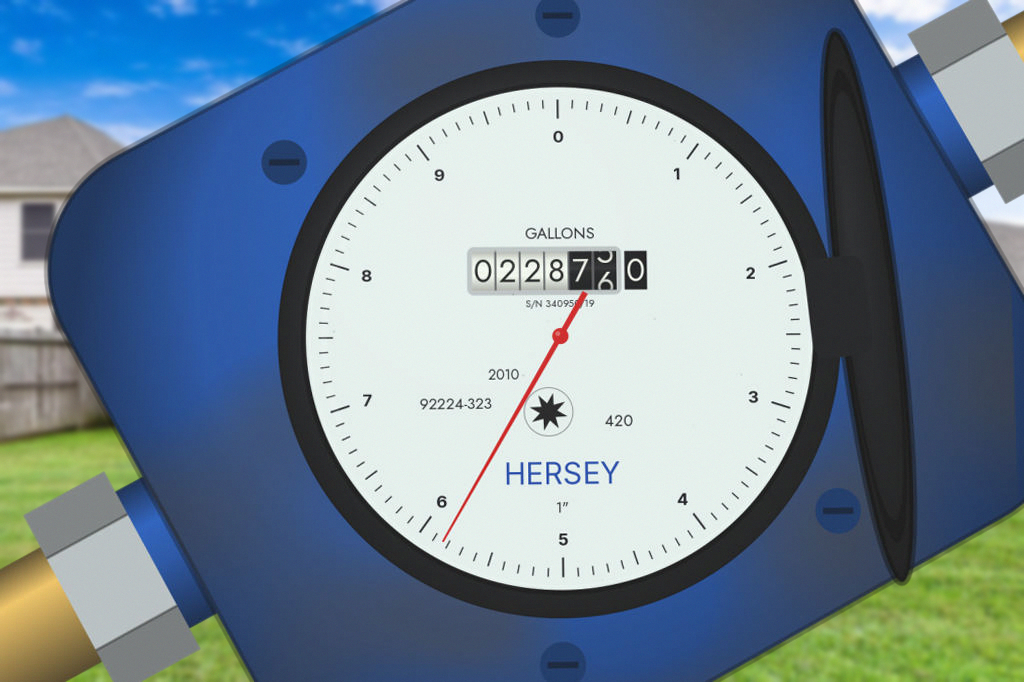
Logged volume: 228755.8; gal
